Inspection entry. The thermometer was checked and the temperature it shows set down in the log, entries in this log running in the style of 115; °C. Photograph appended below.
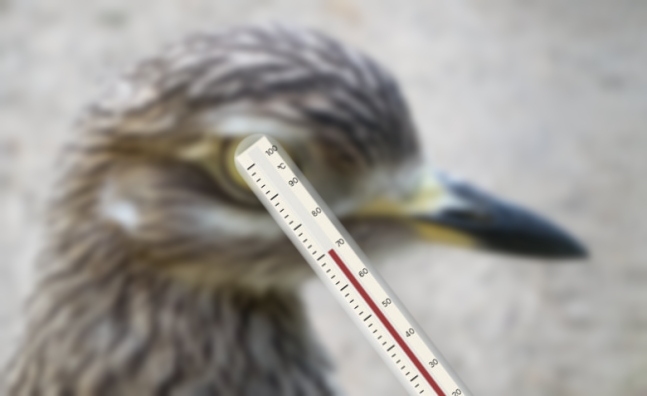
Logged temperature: 70; °C
